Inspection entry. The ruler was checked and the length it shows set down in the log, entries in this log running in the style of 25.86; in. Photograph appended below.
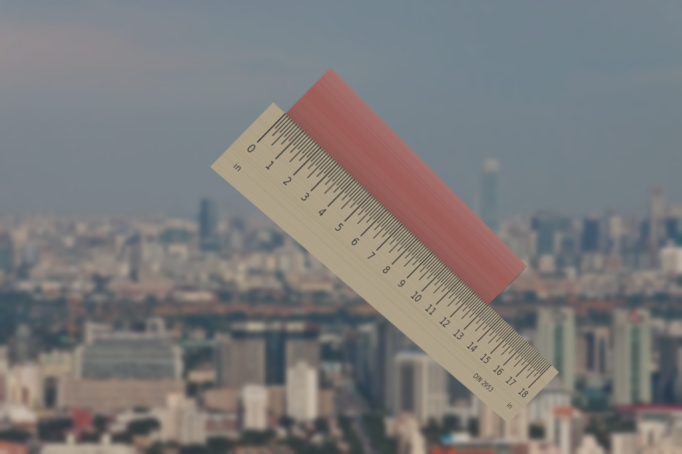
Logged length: 13; in
